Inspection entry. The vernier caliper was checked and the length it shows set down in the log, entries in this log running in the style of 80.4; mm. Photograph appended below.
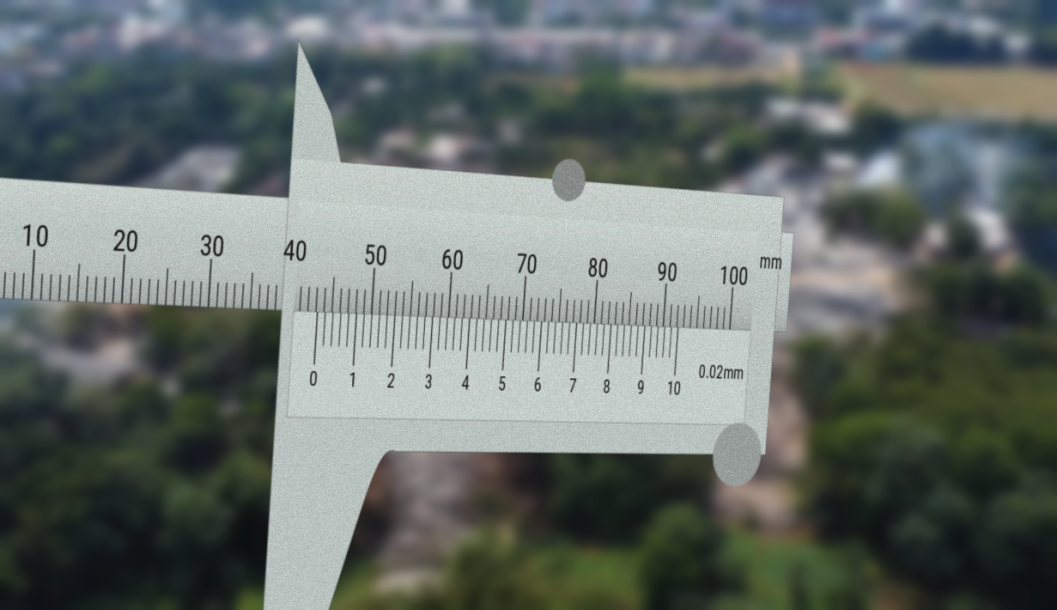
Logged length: 43.2; mm
